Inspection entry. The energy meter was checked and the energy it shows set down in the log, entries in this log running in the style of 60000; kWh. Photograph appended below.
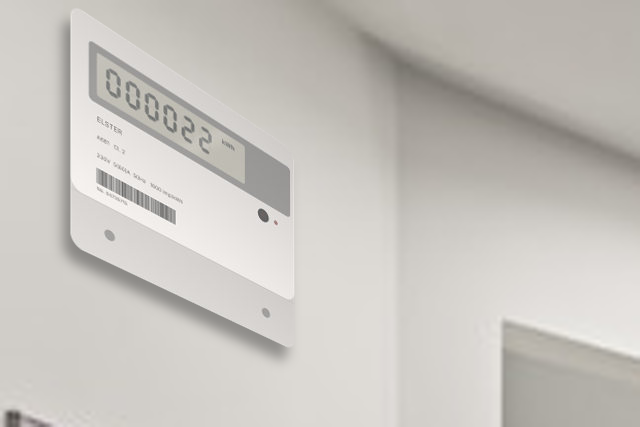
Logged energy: 22; kWh
